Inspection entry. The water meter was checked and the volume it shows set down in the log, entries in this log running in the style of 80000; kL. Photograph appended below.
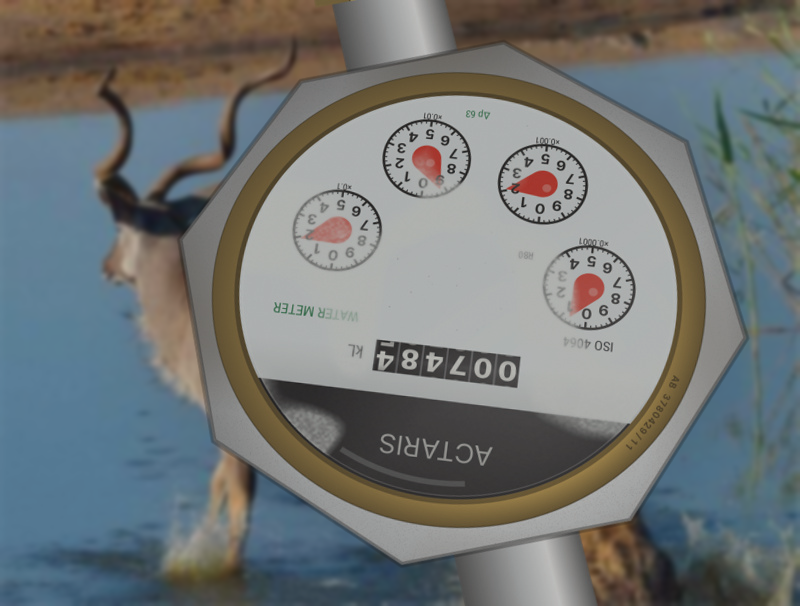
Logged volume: 7484.1920; kL
